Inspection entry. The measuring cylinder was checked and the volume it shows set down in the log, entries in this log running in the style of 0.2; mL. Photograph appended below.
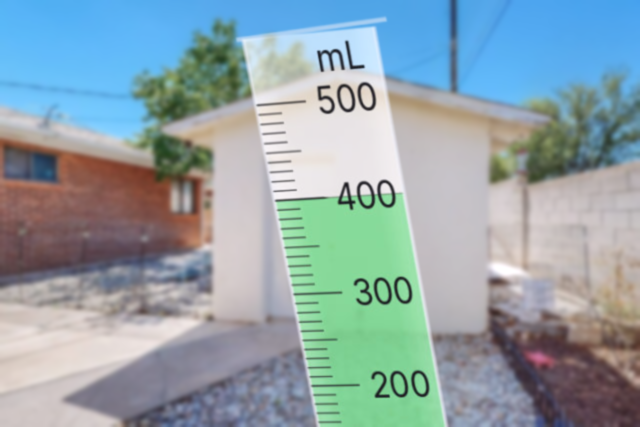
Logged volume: 400; mL
